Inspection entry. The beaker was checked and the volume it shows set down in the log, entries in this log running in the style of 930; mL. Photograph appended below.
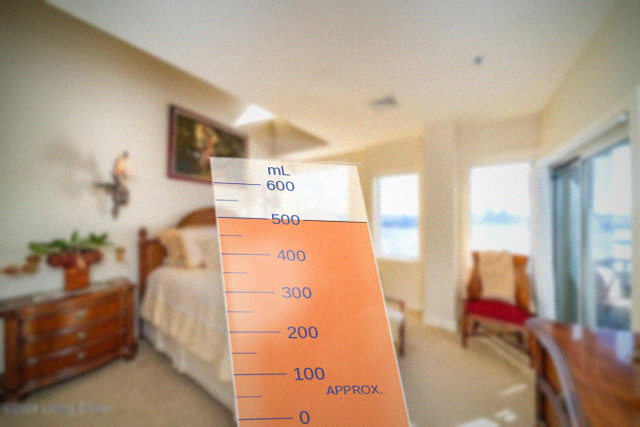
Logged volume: 500; mL
